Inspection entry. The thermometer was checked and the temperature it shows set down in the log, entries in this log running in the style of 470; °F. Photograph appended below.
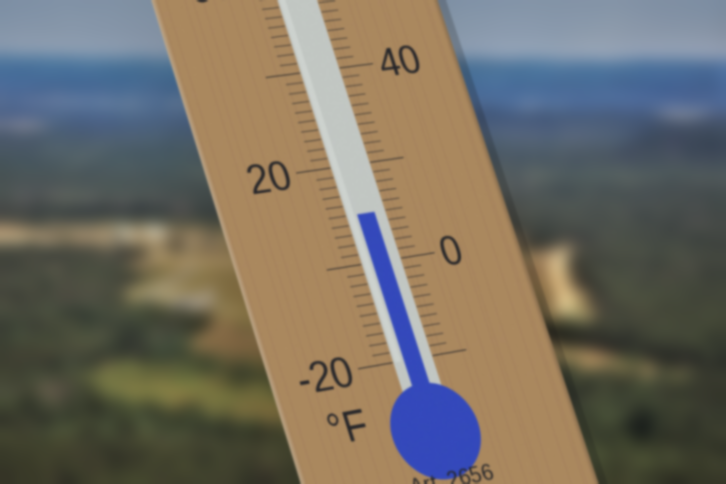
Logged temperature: 10; °F
